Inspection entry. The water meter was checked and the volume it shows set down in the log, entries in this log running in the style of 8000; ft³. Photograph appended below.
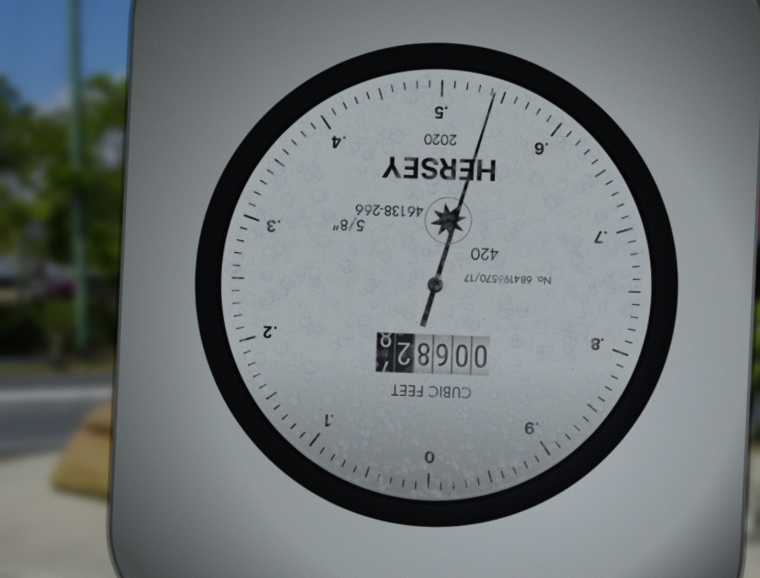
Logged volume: 6827.54; ft³
